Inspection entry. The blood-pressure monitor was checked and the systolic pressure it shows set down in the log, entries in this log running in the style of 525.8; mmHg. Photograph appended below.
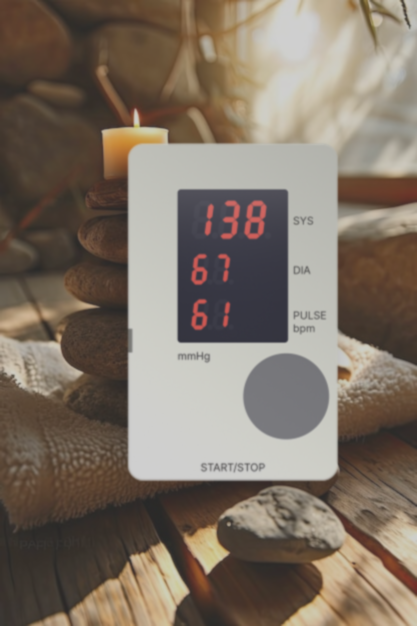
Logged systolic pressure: 138; mmHg
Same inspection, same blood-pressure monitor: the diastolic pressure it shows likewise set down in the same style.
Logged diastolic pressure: 67; mmHg
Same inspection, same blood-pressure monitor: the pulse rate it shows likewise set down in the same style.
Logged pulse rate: 61; bpm
